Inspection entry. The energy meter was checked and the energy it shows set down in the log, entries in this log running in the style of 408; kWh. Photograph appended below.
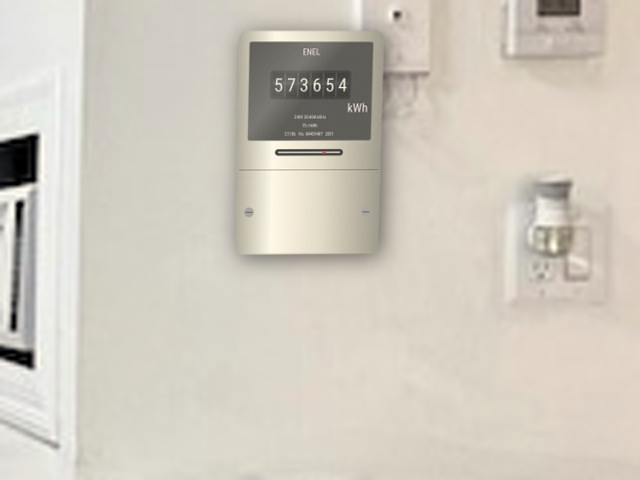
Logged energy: 573654; kWh
